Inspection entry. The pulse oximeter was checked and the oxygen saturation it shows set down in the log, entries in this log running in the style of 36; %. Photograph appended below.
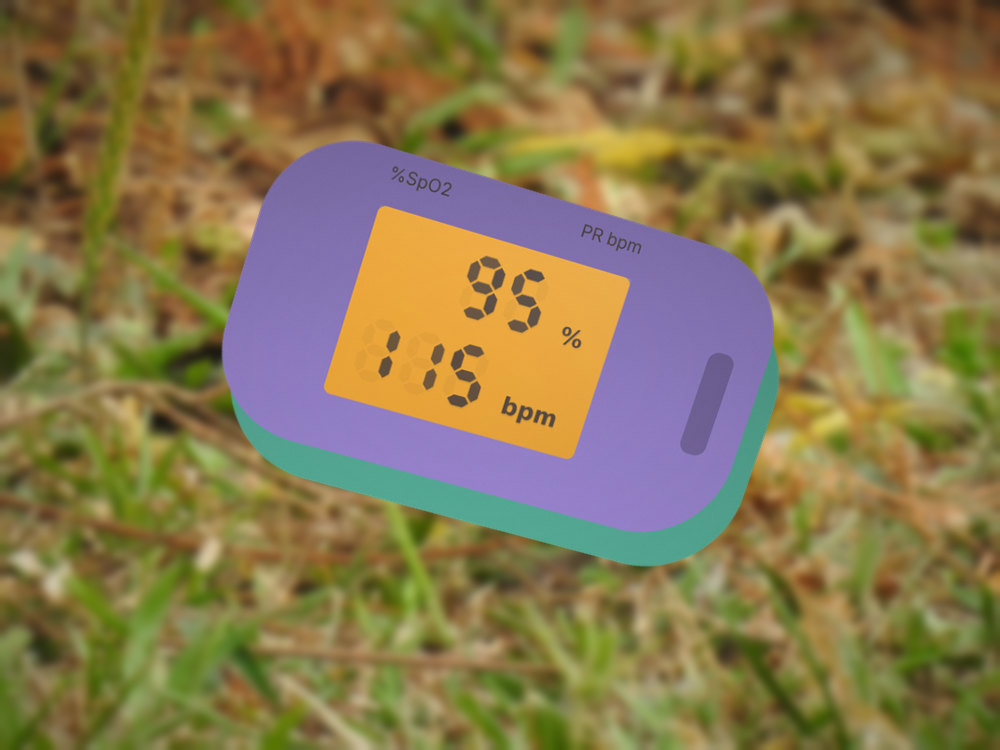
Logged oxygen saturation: 95; %
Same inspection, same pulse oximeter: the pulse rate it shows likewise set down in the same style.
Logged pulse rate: 115; bpm
